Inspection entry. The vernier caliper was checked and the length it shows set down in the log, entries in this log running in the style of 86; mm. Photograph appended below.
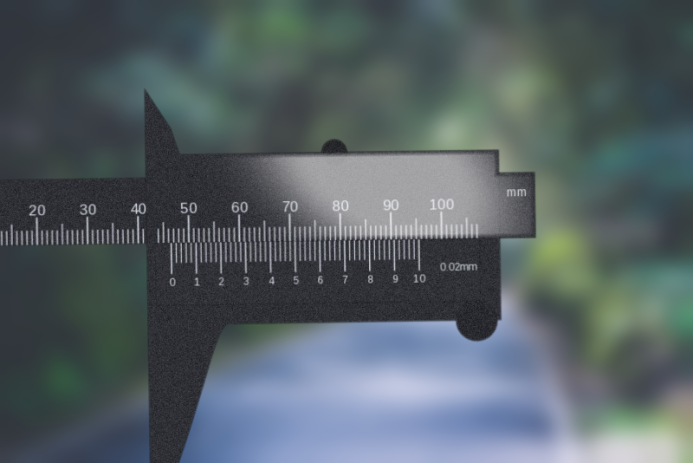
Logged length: 46.5; mm
